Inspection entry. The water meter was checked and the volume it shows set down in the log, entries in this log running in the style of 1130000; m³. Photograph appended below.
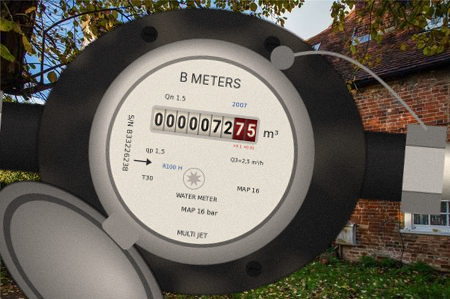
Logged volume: 72.75; m³
